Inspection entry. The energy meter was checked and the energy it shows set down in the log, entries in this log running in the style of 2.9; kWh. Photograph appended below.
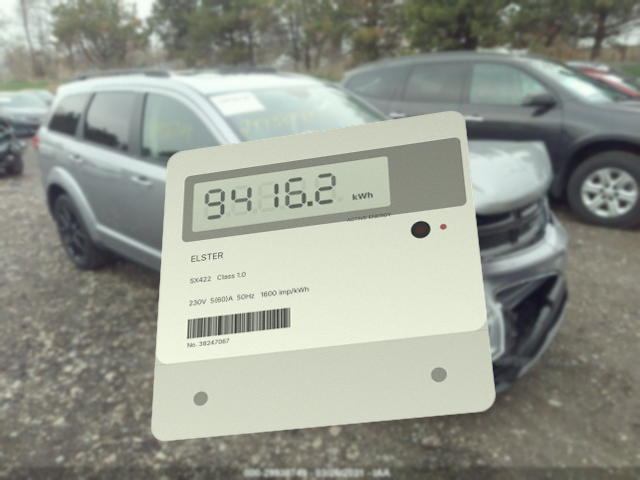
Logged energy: 9416.2; kWh
